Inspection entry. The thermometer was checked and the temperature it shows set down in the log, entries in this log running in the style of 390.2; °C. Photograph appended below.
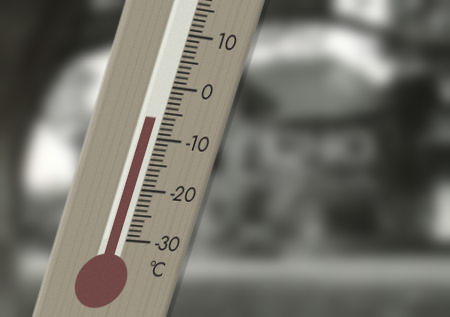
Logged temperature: -6; °C
